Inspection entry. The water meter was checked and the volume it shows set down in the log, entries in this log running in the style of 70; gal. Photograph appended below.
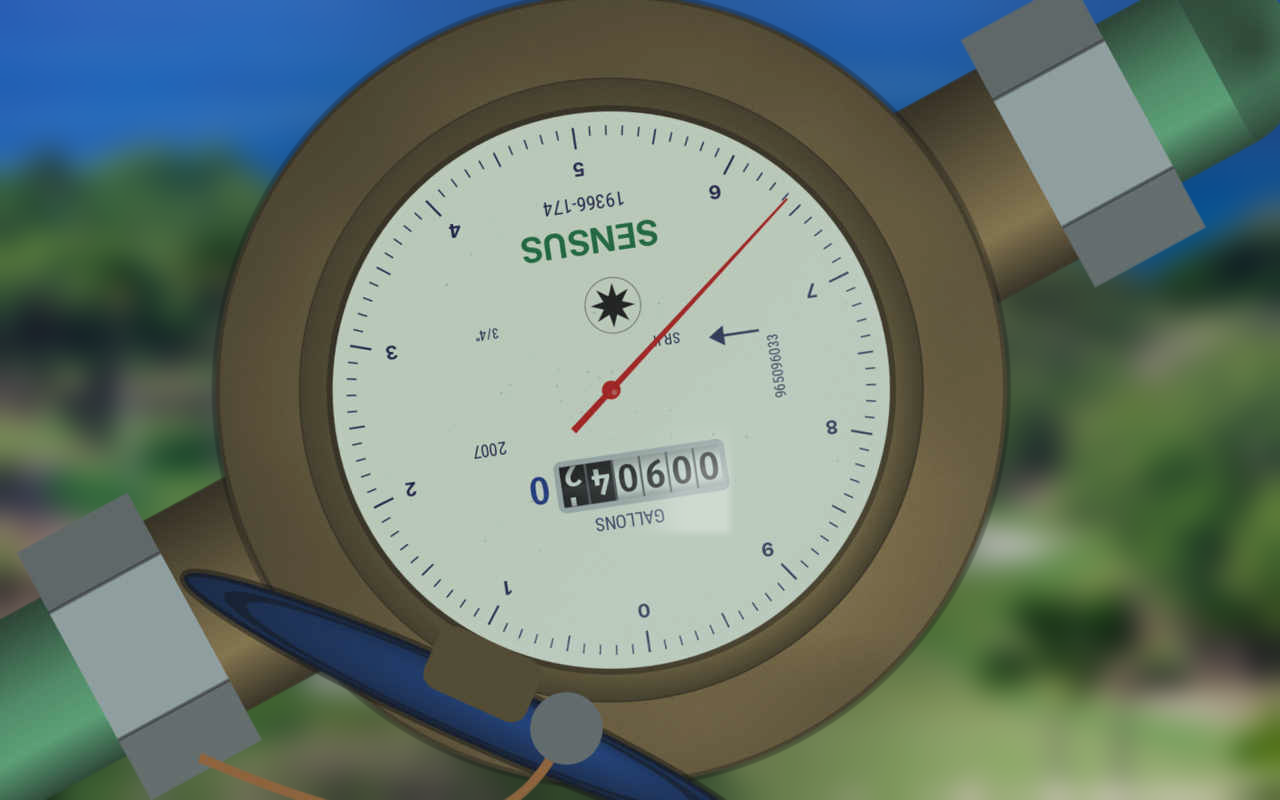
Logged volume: 90416.4; gal
